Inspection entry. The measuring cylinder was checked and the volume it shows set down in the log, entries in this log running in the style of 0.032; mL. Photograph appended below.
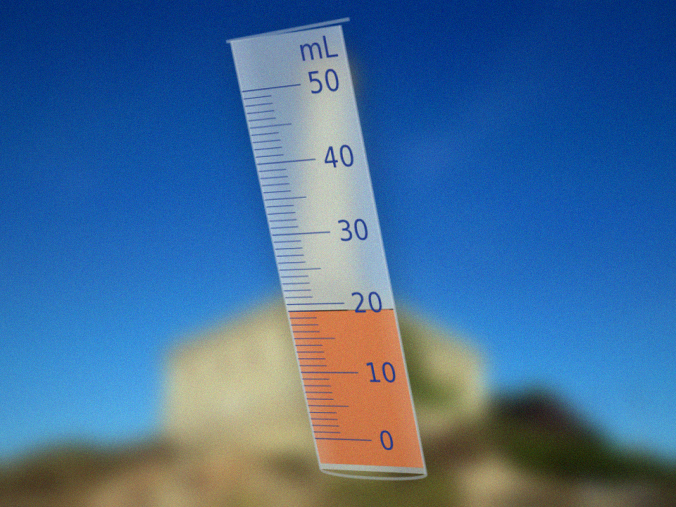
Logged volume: 19; mL
